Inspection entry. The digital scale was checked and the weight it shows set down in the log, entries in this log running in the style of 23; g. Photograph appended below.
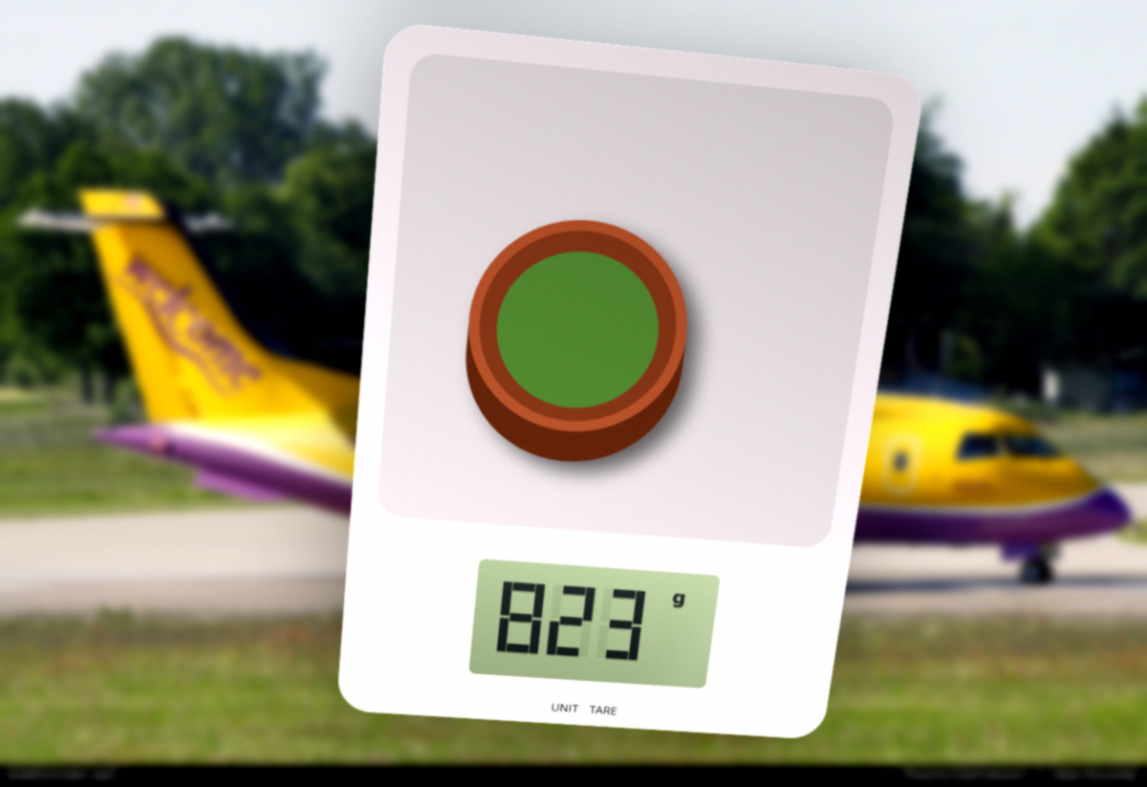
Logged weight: 823; g
